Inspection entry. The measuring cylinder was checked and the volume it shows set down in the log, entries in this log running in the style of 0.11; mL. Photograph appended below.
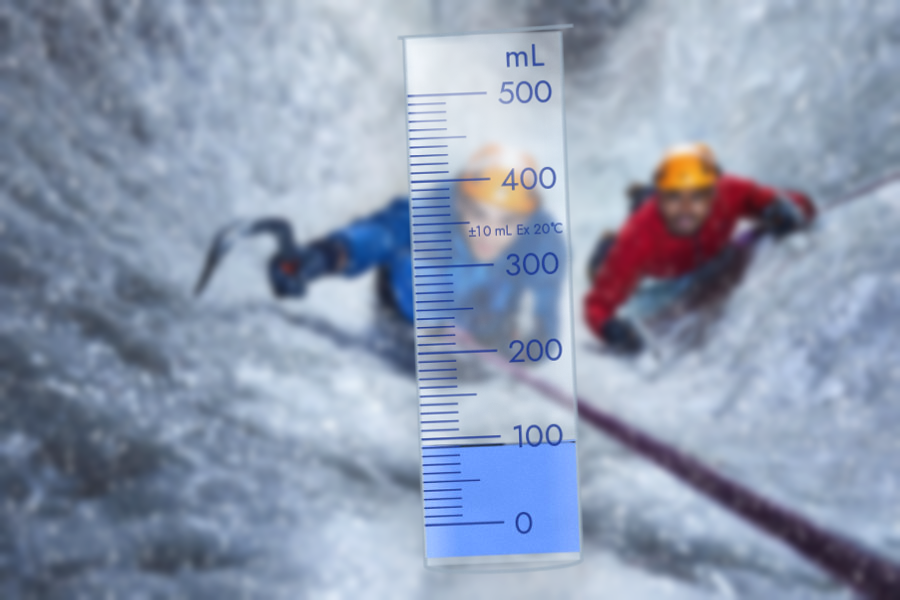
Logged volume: 90; mL
